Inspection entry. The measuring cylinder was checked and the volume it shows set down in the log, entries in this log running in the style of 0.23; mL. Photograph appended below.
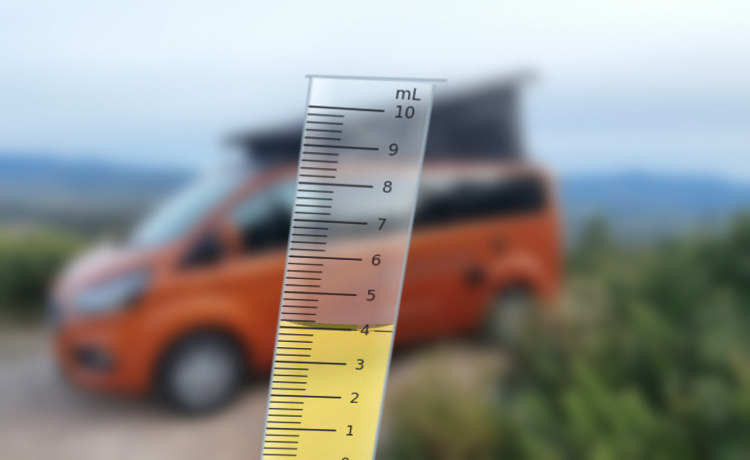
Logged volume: 4; mL
